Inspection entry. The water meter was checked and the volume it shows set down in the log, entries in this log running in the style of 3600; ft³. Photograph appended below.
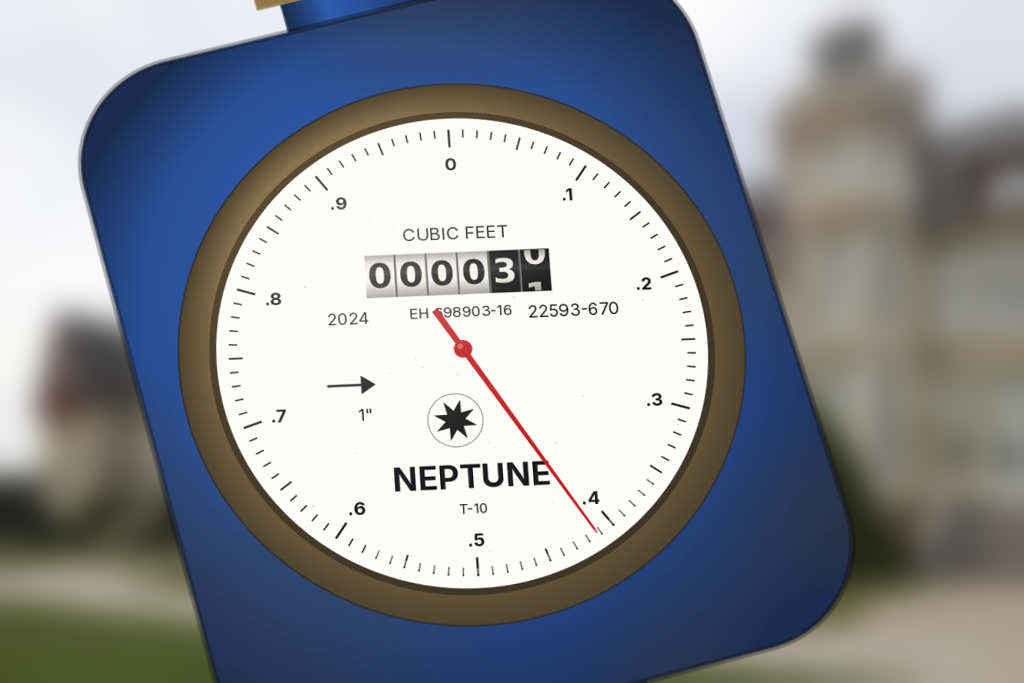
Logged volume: 30.41; ft³
